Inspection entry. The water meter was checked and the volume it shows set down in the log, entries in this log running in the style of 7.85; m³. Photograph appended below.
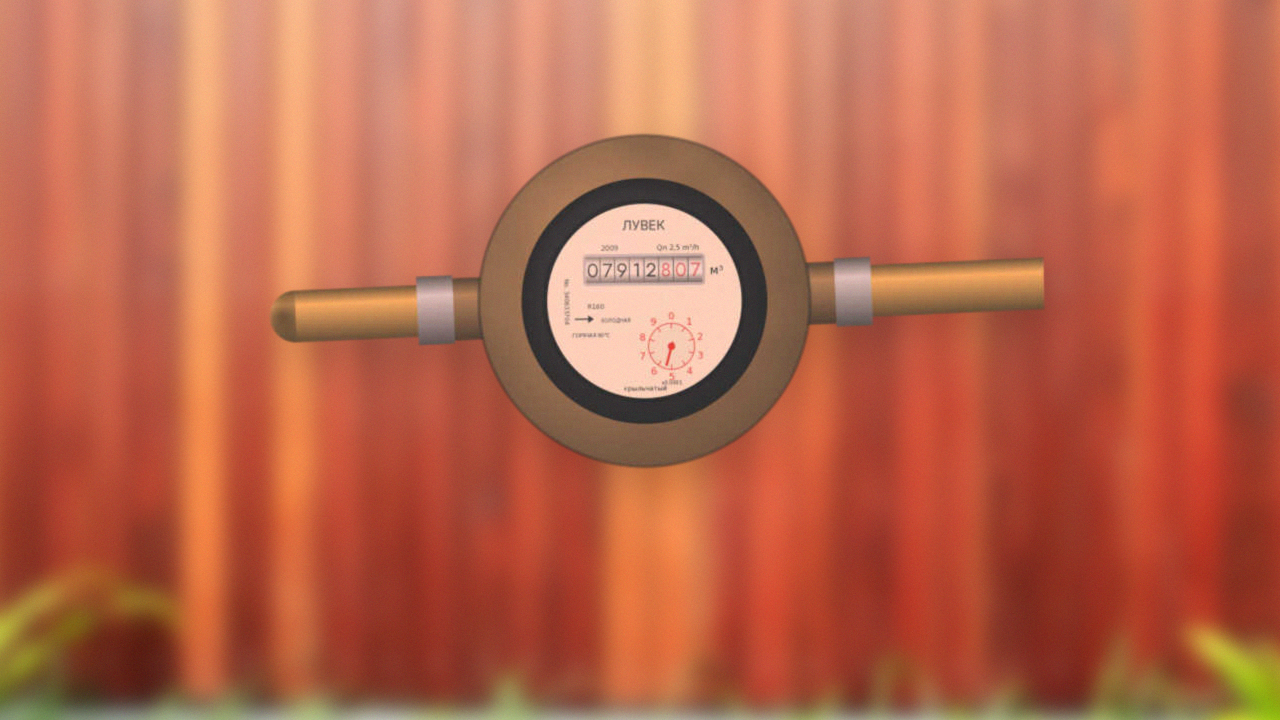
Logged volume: 7912.8075; m³
